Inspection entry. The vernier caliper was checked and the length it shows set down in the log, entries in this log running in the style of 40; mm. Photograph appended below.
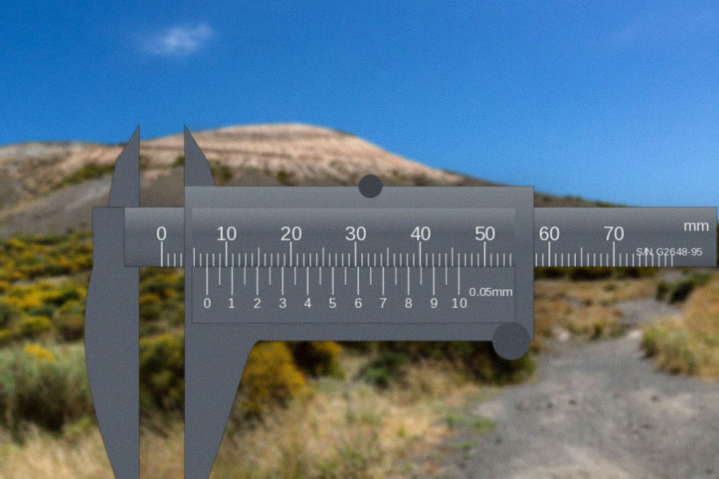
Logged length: 7.0; mm
